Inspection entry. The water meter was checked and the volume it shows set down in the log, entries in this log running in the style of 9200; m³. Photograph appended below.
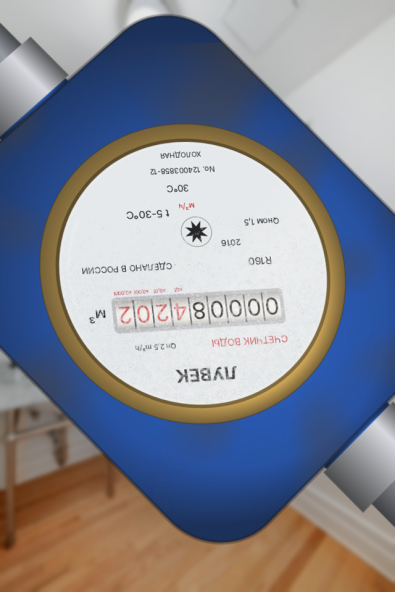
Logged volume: 8.4202; m³
